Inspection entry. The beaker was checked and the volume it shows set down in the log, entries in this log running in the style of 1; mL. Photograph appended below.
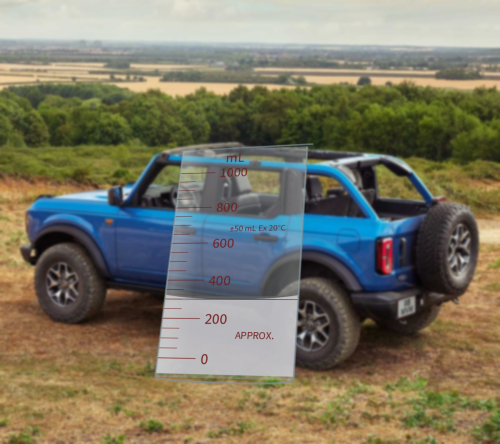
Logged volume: 300; mL
